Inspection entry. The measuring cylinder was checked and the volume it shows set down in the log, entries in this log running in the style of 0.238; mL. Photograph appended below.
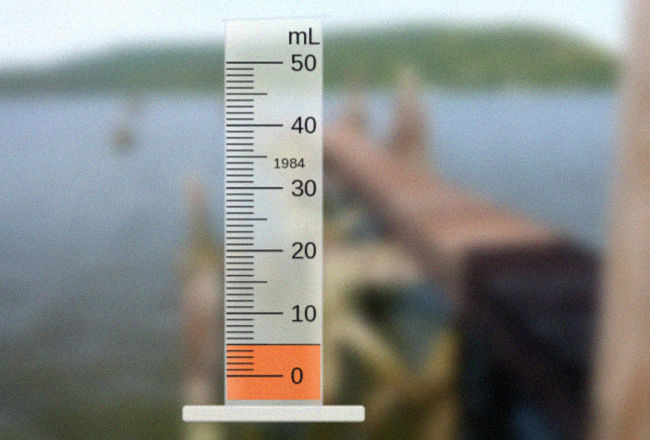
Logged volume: 5; mL
